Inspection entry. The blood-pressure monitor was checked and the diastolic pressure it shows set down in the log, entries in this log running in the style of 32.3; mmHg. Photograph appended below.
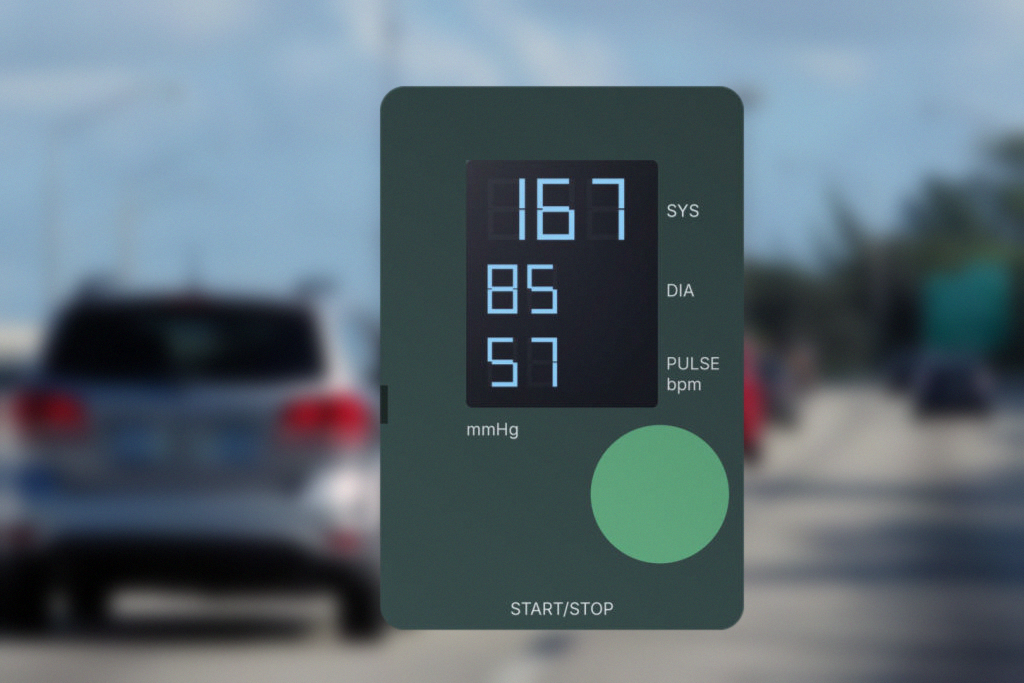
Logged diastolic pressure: 85; mmHg
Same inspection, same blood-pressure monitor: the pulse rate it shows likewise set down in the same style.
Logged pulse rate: 57; bpm
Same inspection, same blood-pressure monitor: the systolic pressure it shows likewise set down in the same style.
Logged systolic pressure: 167; mmHg
